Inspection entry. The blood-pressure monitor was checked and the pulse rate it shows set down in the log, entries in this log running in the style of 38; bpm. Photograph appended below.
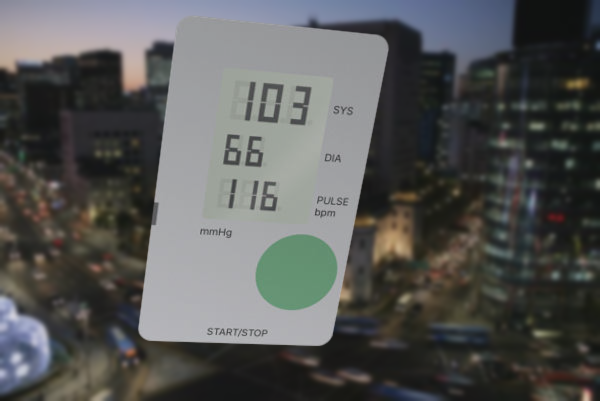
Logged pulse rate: 116; bpm
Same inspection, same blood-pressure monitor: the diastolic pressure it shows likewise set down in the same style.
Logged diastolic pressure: 66; mmHg
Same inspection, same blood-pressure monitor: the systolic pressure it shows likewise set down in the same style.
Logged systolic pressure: 103; mmHg
